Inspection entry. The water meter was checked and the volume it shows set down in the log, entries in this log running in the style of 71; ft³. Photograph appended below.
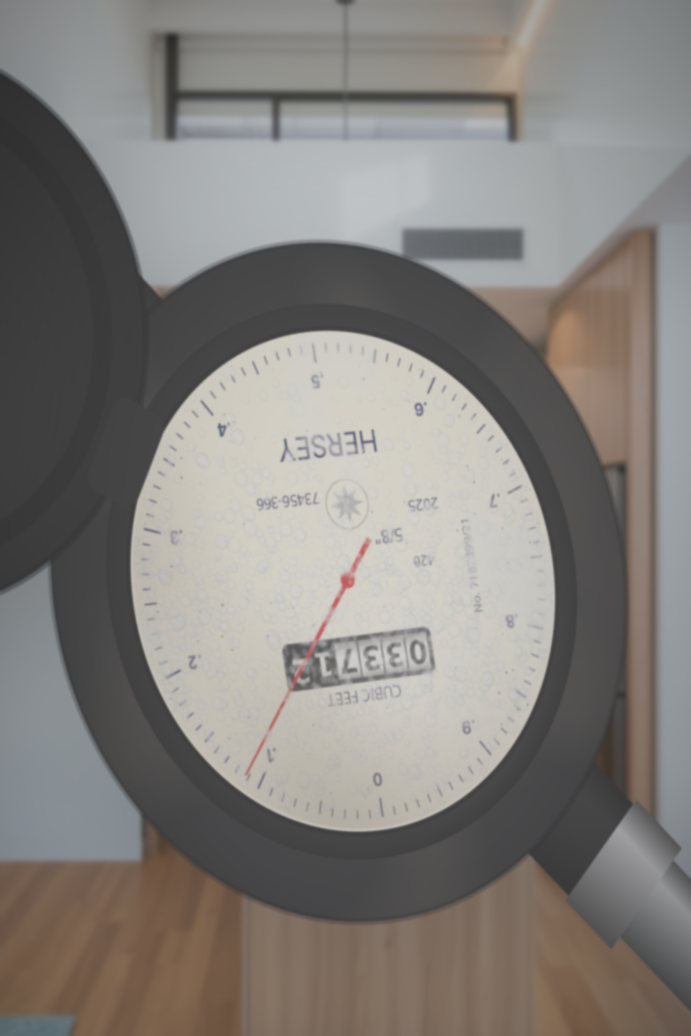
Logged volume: 33712.11; ft³
